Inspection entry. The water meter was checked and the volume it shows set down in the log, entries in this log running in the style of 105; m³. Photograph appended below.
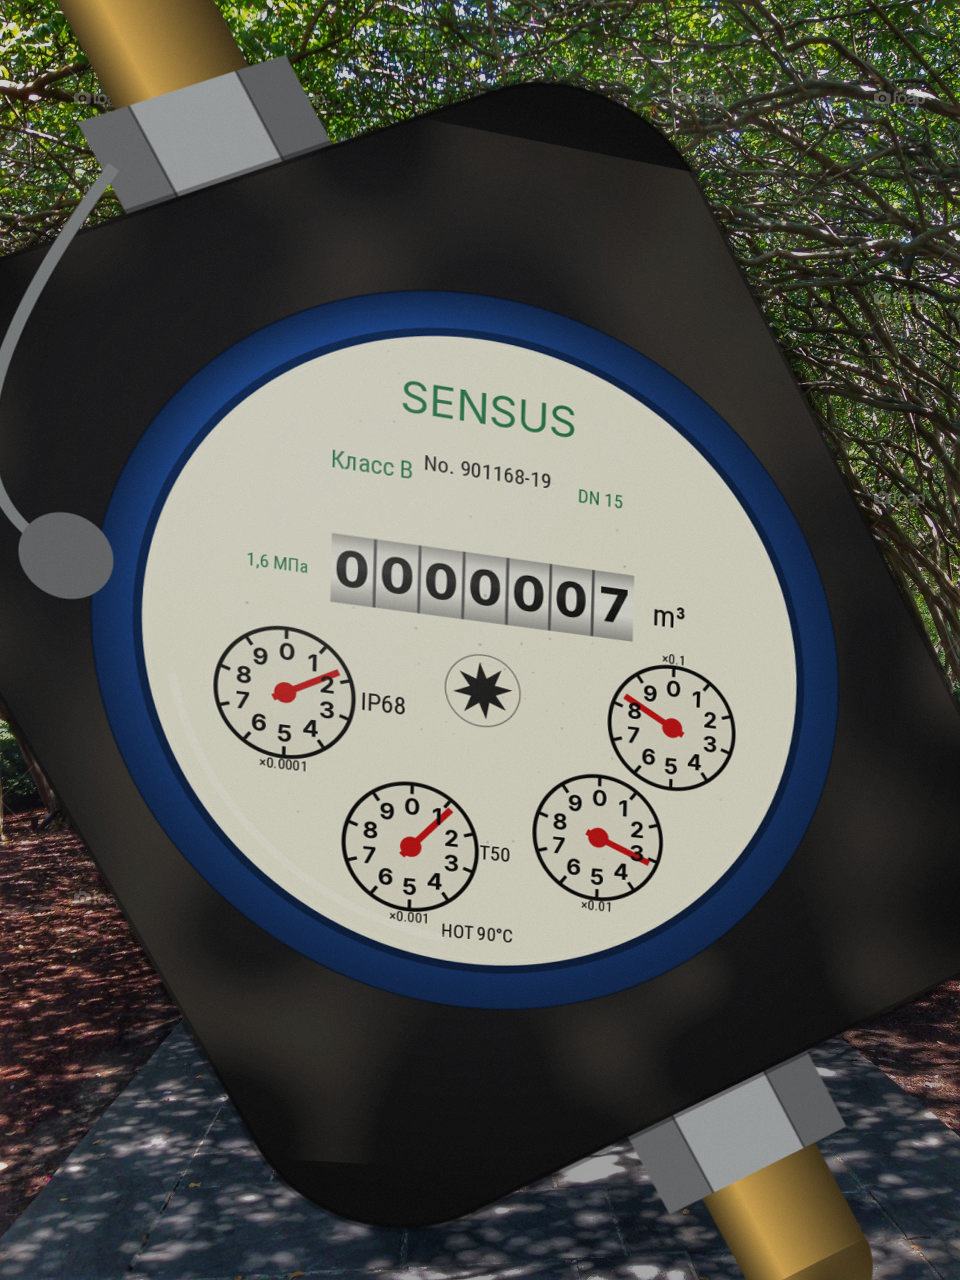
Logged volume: 7.8311; m³
